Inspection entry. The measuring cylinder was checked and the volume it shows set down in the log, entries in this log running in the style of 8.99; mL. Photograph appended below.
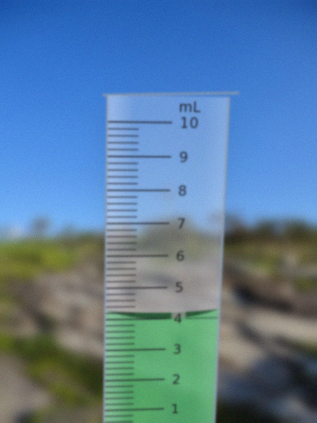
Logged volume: 4; mL
